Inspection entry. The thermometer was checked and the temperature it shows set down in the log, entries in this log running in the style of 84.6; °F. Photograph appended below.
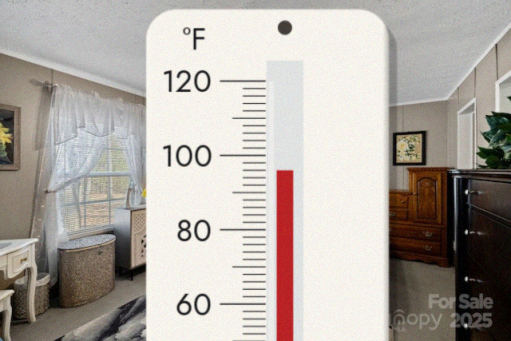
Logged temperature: 96; °F
